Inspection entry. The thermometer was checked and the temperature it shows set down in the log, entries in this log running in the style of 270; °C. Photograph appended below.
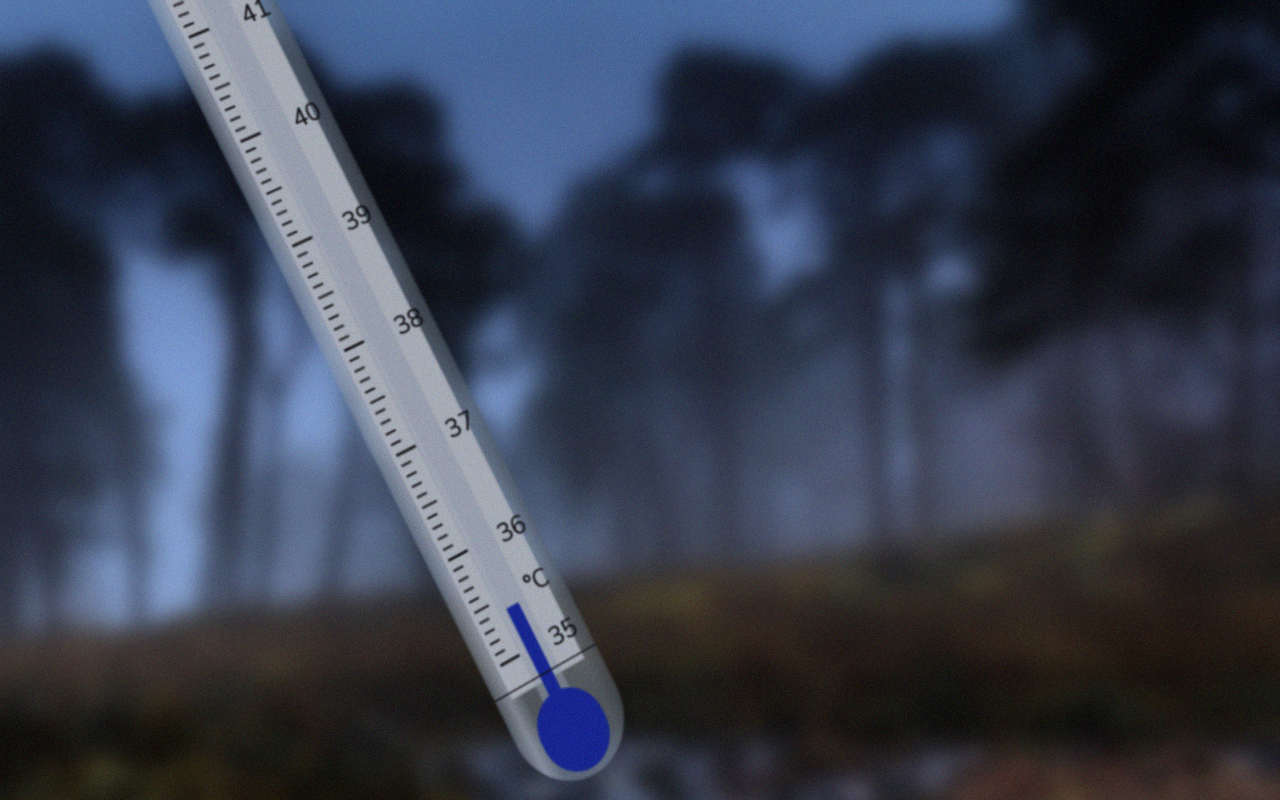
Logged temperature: 35.4; °C
